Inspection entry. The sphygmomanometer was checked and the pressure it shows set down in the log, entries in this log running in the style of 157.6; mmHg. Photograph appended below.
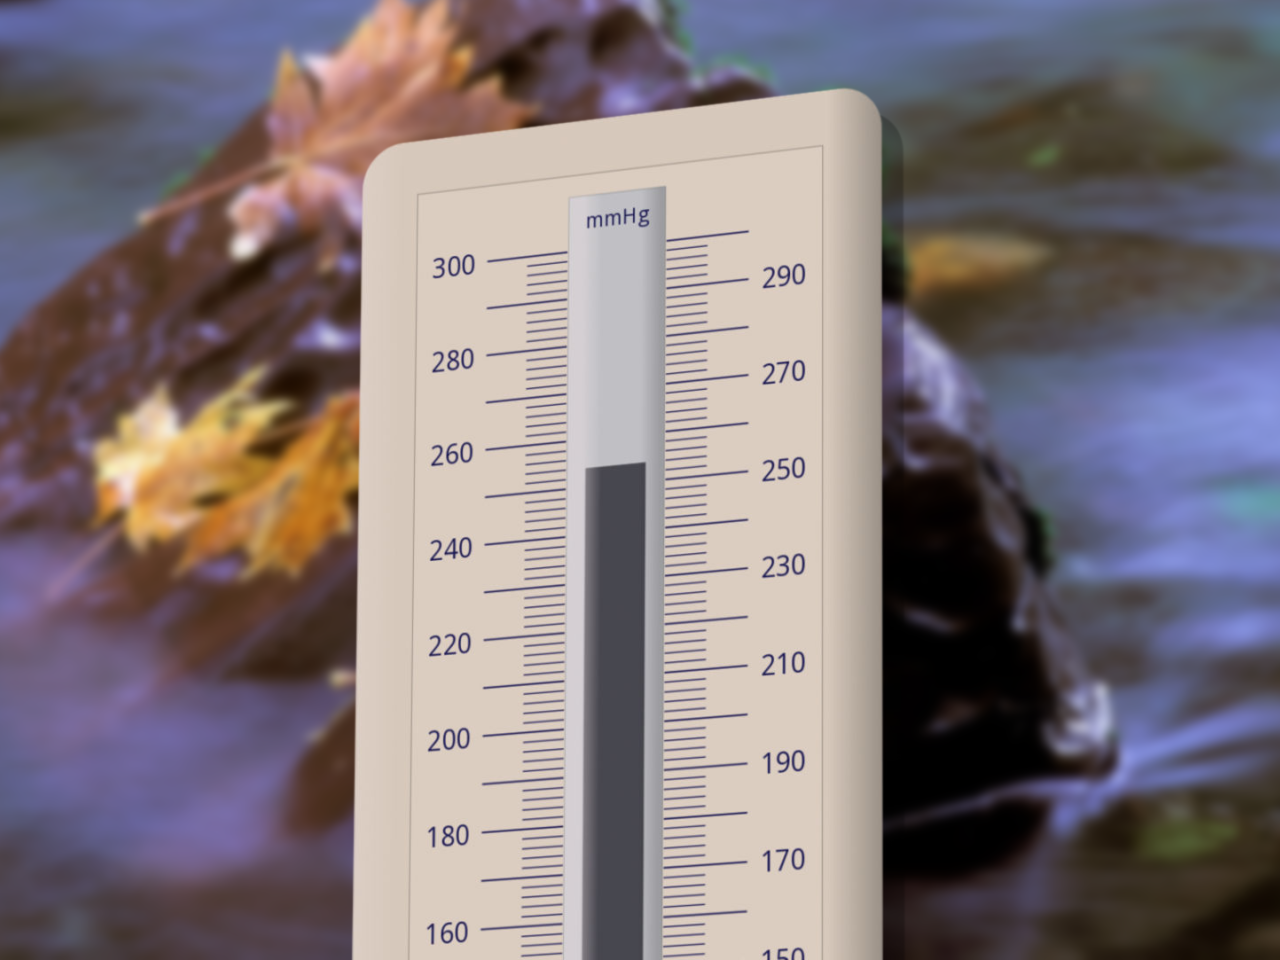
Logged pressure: 254; mmHg
